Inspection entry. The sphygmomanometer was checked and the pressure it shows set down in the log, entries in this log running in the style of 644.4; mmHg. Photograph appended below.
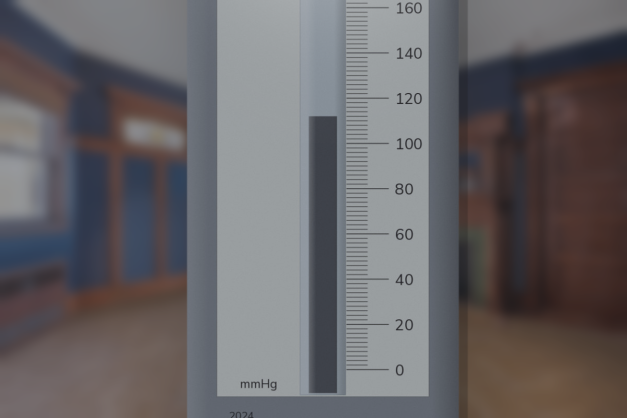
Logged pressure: 112; mmHg
